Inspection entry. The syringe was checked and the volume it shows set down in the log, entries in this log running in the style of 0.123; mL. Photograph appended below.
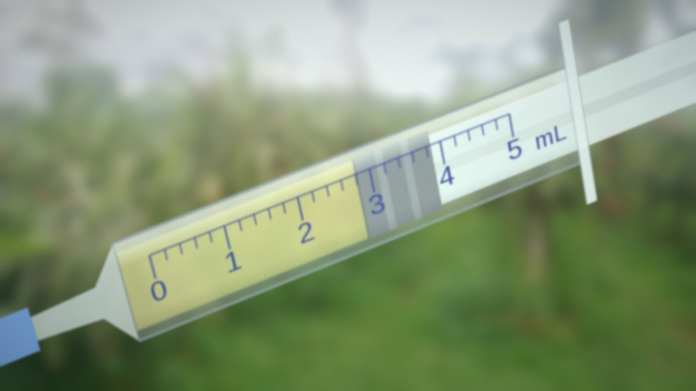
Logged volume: 2.8; mL
